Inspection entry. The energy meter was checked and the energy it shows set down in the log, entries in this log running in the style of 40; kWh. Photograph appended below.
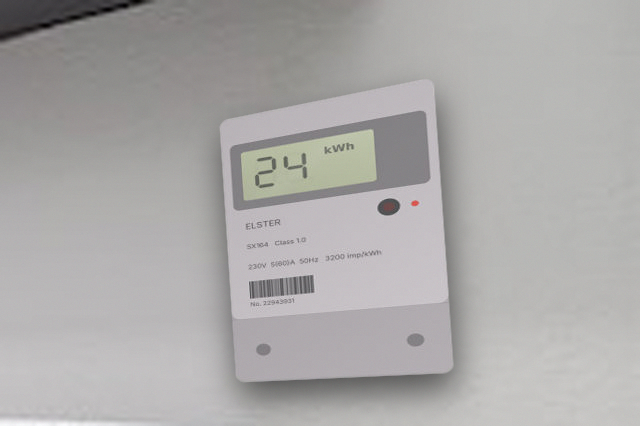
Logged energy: 24; kWh
